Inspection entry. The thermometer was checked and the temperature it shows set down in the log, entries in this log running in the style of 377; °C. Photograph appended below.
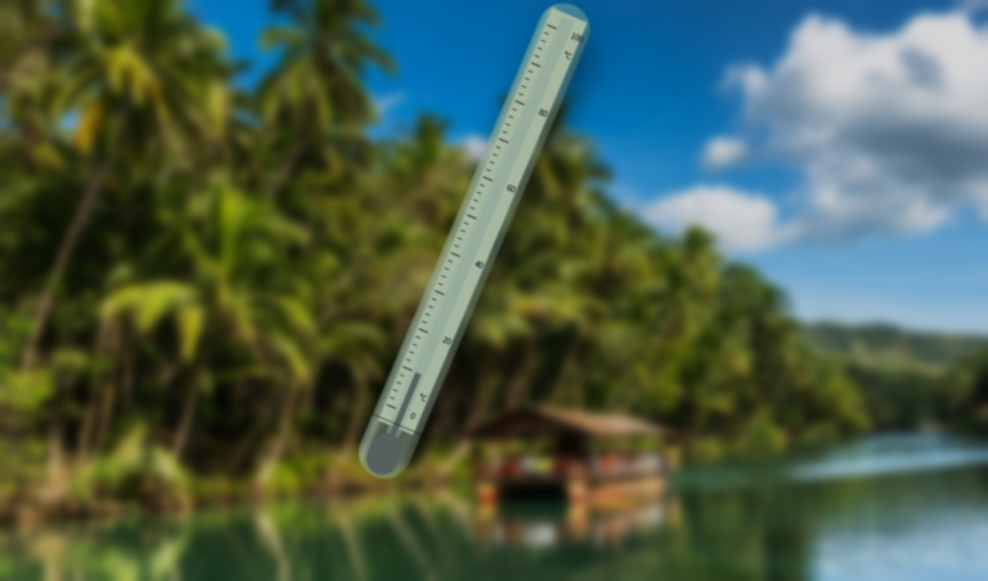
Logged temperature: 10; °C
